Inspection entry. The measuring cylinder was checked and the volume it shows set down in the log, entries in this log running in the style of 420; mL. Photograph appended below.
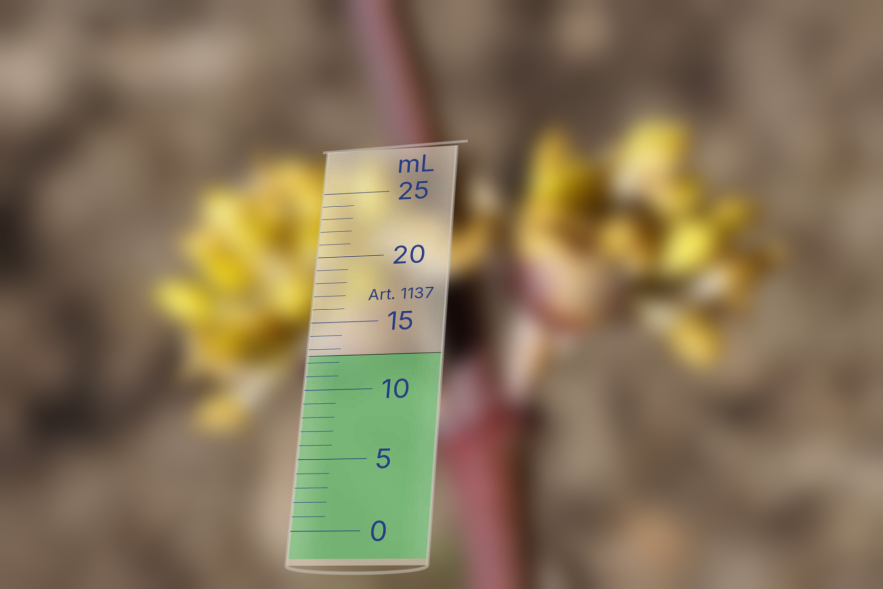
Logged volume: 12.5; mL
